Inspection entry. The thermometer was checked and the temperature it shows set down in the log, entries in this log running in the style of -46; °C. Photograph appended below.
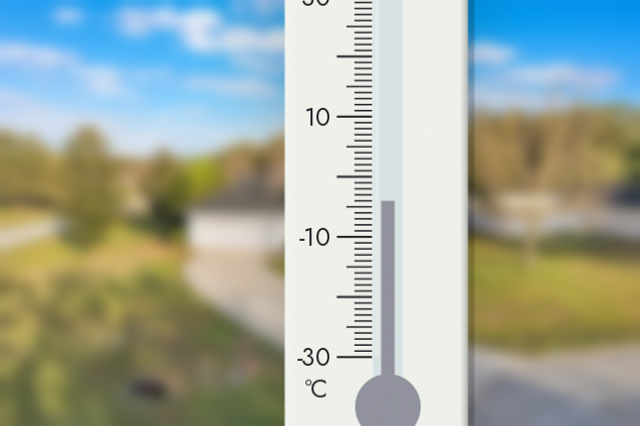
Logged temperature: -4; °C
